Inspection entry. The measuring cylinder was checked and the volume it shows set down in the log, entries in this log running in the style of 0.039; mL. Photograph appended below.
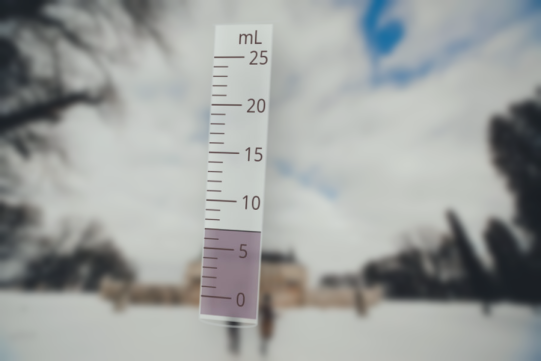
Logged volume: 7; mL
